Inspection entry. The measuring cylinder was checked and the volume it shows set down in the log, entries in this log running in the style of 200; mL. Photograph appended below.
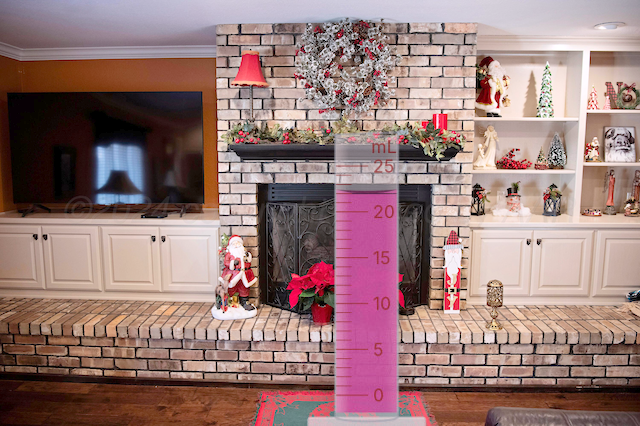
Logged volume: 22; mL
